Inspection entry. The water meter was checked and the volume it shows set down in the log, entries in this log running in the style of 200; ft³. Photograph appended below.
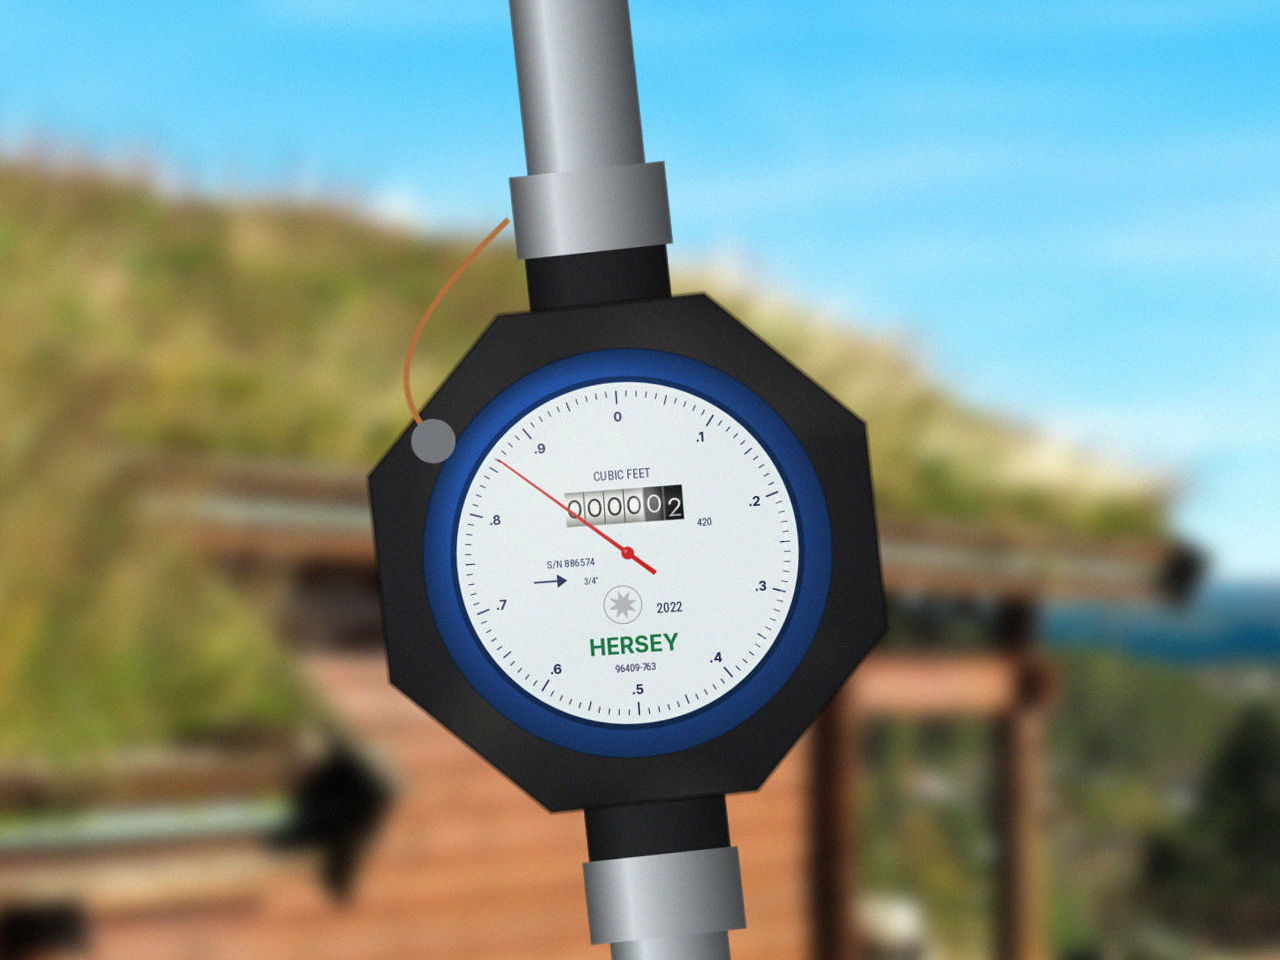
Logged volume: 1.86; ft³
